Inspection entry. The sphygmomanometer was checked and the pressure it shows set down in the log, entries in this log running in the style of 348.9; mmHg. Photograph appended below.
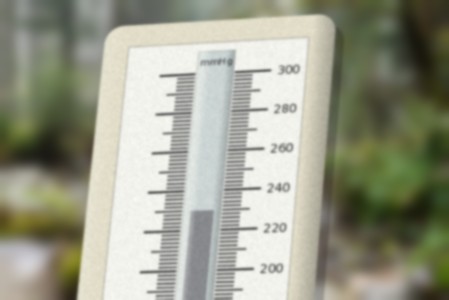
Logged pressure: 230; mmHg
